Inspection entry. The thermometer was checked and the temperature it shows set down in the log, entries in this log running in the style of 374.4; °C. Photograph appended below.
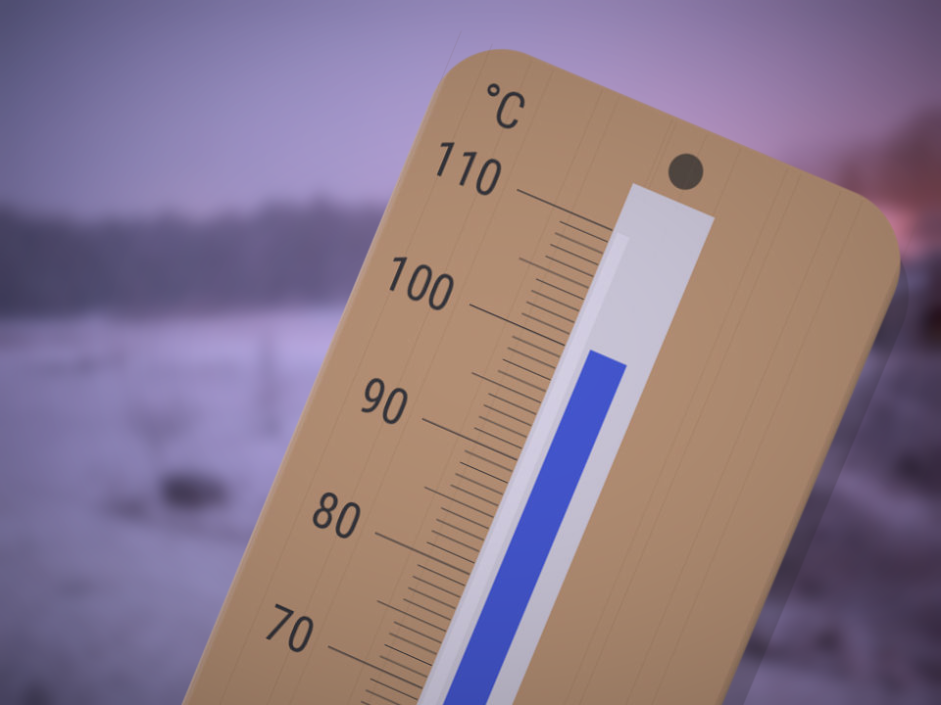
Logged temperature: 100.5; °C
